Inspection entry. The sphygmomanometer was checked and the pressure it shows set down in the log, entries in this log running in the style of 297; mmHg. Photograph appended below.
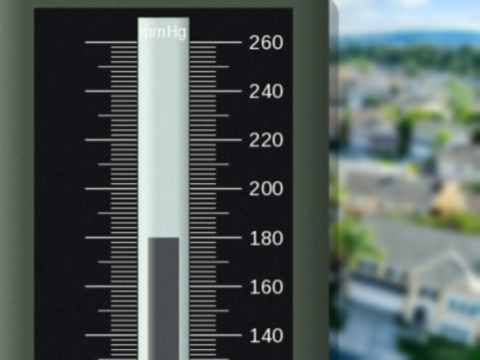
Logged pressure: 180; mmHg
